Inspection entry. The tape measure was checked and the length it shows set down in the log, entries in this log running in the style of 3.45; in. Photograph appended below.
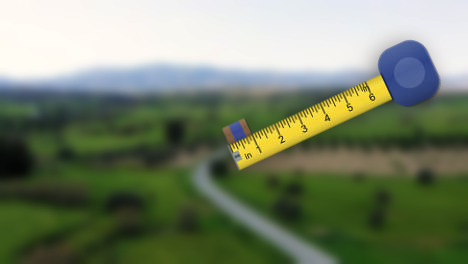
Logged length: 1; in
